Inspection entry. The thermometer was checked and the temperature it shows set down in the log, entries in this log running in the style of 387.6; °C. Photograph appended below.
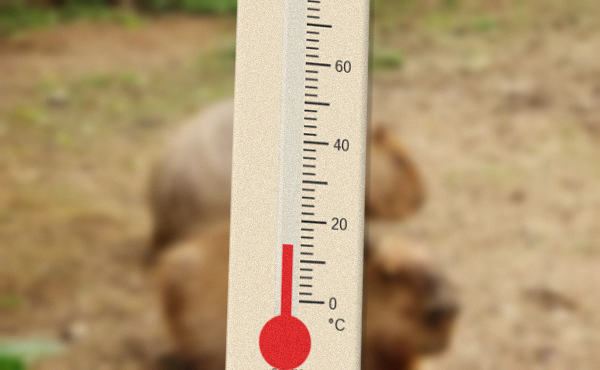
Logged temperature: 14; °C
